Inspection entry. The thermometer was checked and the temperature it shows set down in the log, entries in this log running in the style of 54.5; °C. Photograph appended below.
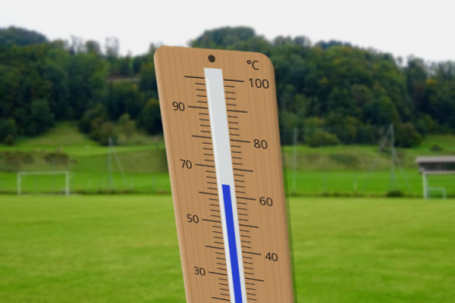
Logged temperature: 64; °C
